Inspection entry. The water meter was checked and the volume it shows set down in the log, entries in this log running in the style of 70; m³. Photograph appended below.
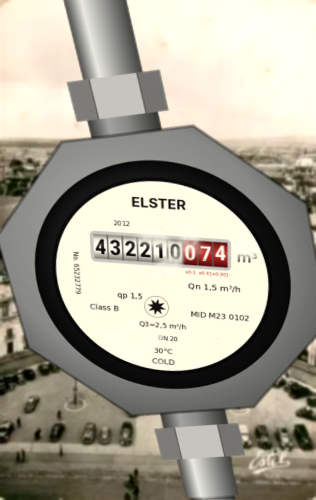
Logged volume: 432210.074; m³
